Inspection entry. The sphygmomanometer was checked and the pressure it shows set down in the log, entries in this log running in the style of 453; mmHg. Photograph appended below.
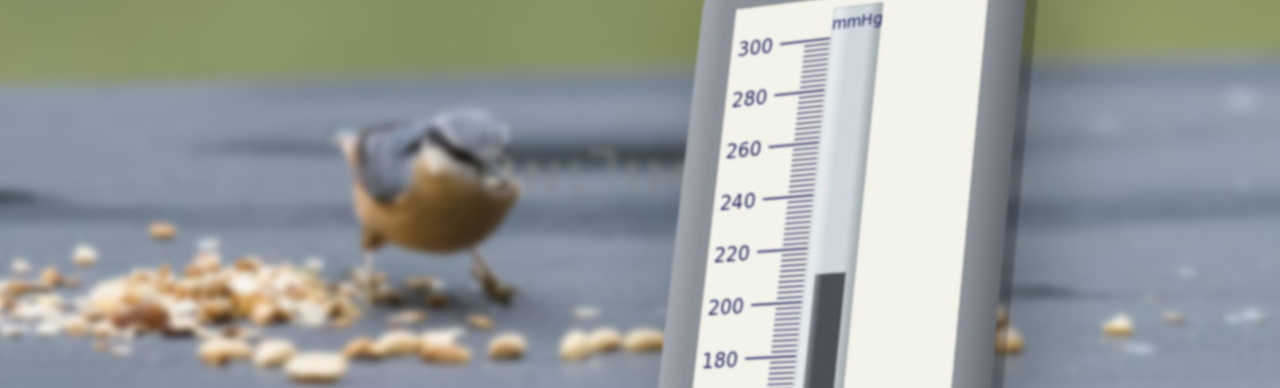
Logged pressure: 210; mmHg
